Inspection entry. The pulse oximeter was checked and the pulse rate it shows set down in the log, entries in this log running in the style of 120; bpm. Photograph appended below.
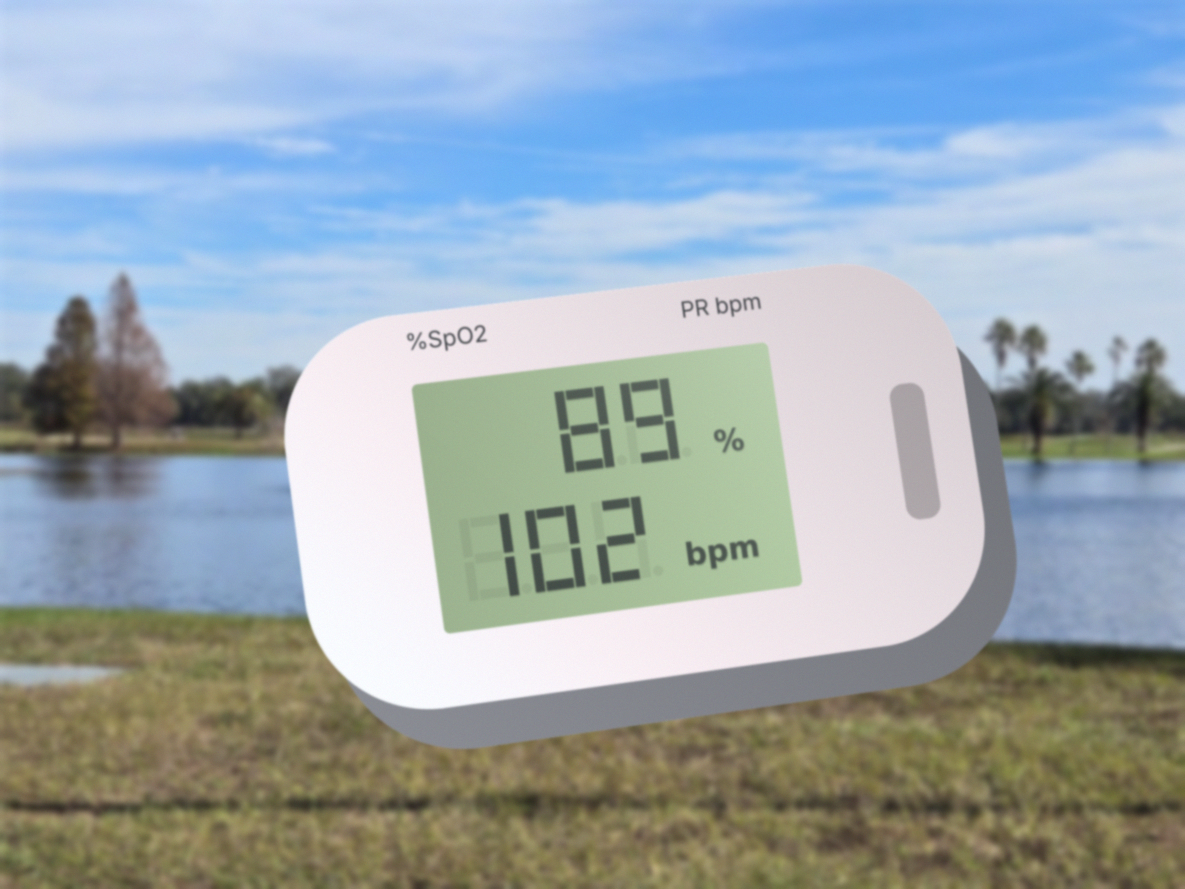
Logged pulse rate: 102; bpm
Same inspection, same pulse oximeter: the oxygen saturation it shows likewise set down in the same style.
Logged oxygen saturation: 89; %
